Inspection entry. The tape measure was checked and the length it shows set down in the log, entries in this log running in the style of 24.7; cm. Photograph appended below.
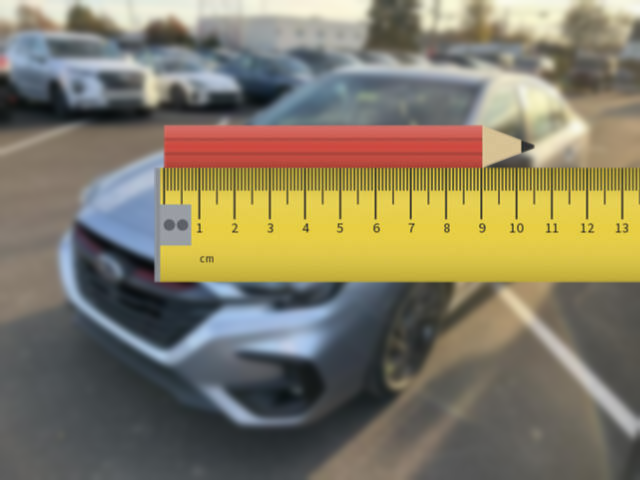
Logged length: 10.5; cm
